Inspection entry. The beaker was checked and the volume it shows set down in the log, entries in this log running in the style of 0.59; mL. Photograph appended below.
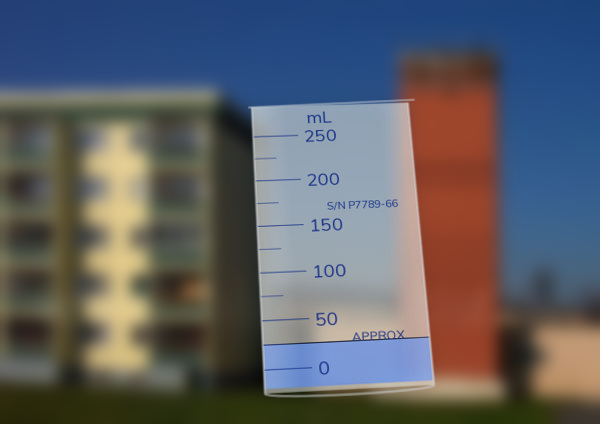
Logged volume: 25; mL
